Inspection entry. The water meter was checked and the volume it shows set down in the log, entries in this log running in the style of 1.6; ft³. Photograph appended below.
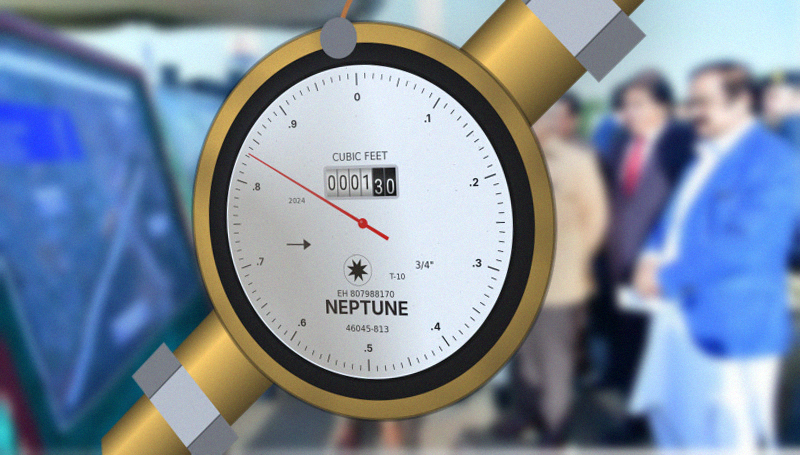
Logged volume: 129.83; ft³
